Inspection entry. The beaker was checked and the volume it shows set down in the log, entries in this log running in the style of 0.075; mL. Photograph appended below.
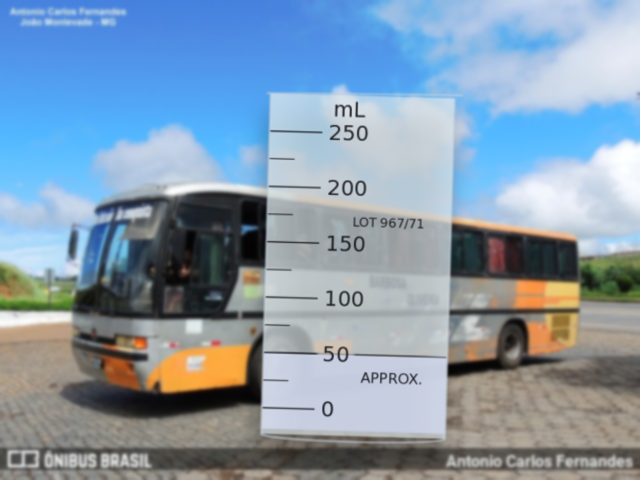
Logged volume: 50; mL
